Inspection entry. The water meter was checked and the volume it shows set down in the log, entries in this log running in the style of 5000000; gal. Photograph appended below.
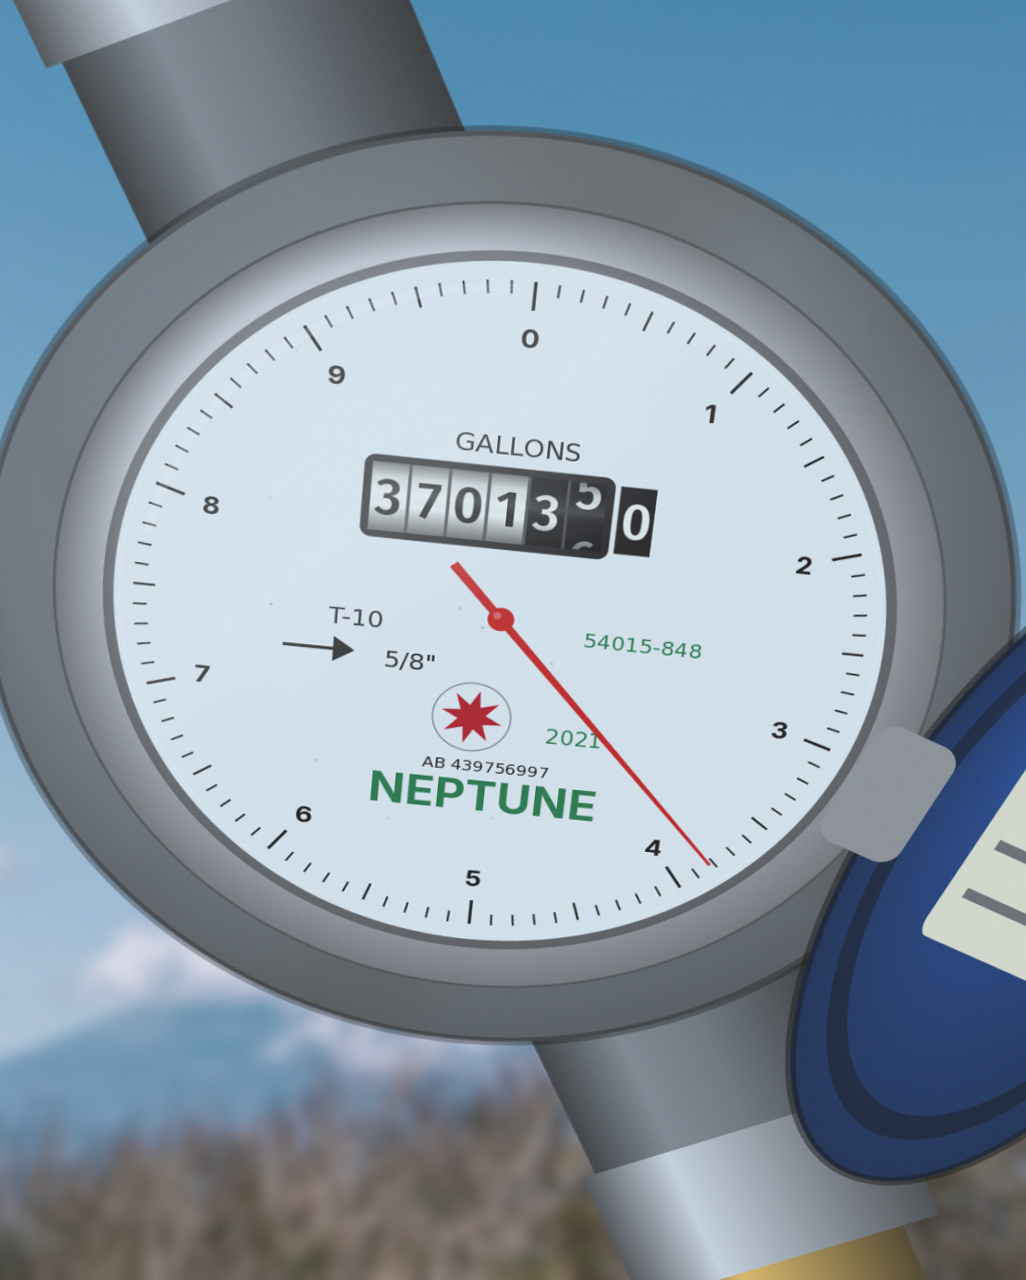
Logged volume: 3701353.8; gal
